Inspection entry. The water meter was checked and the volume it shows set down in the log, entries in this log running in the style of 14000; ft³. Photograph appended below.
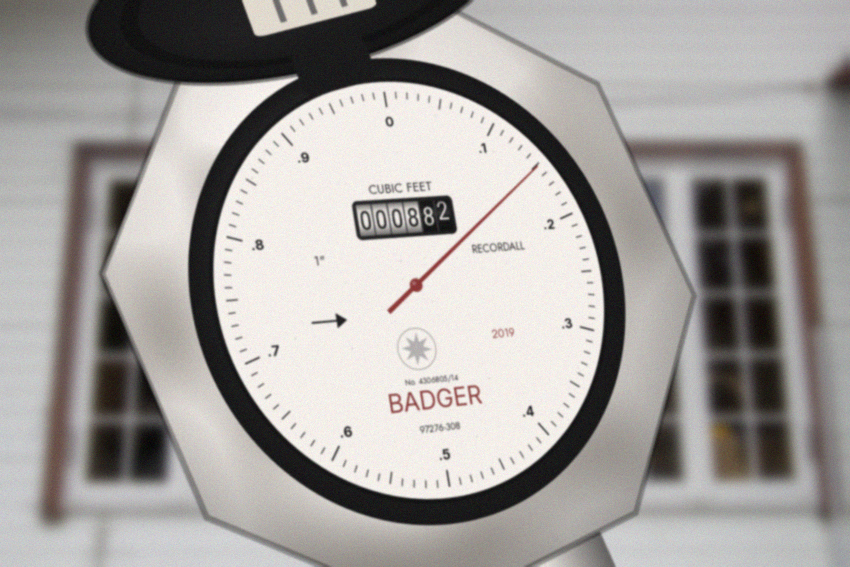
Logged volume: 882.15; ft³
